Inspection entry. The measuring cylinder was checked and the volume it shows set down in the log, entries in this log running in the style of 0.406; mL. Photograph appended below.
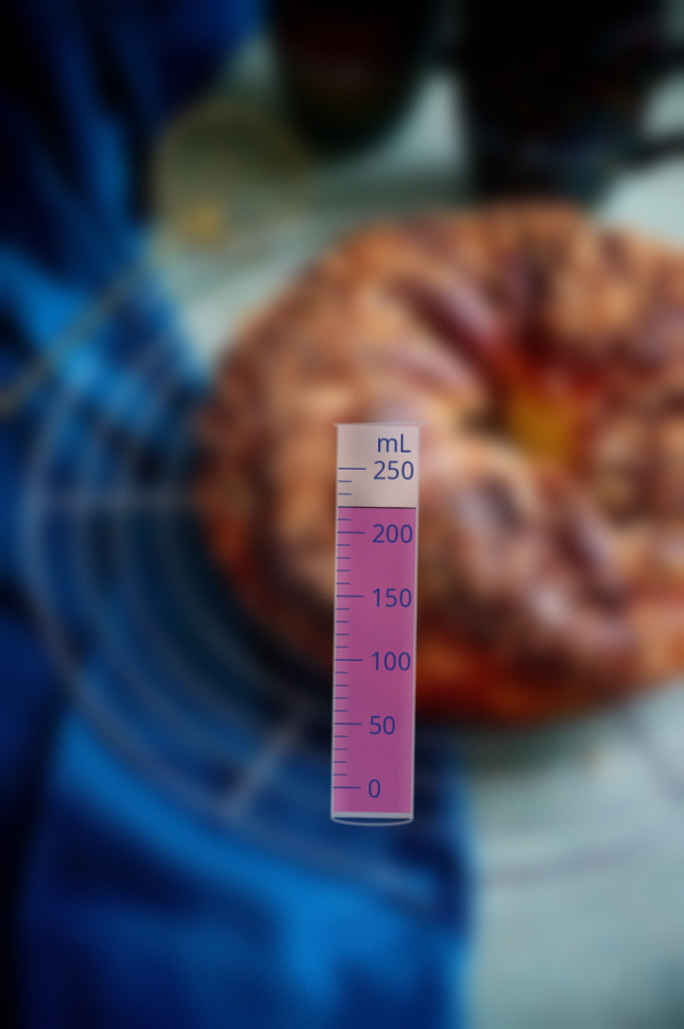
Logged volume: 220; mL
